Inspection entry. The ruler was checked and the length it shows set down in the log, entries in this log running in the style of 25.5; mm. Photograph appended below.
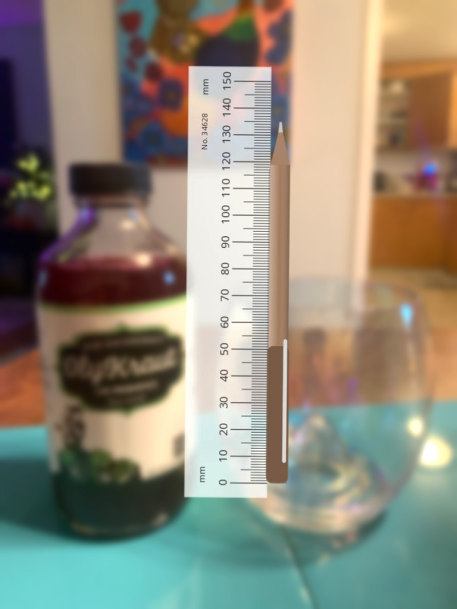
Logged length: 135; mm
